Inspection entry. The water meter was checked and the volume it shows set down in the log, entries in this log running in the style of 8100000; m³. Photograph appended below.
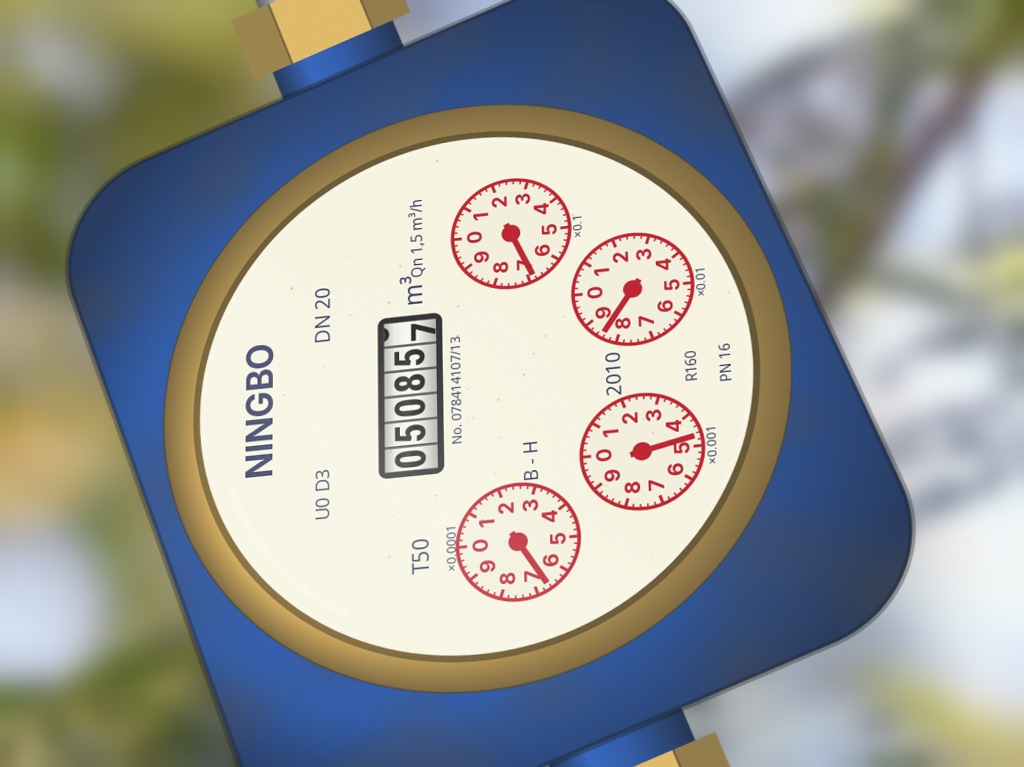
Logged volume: 50856.6846; m³
